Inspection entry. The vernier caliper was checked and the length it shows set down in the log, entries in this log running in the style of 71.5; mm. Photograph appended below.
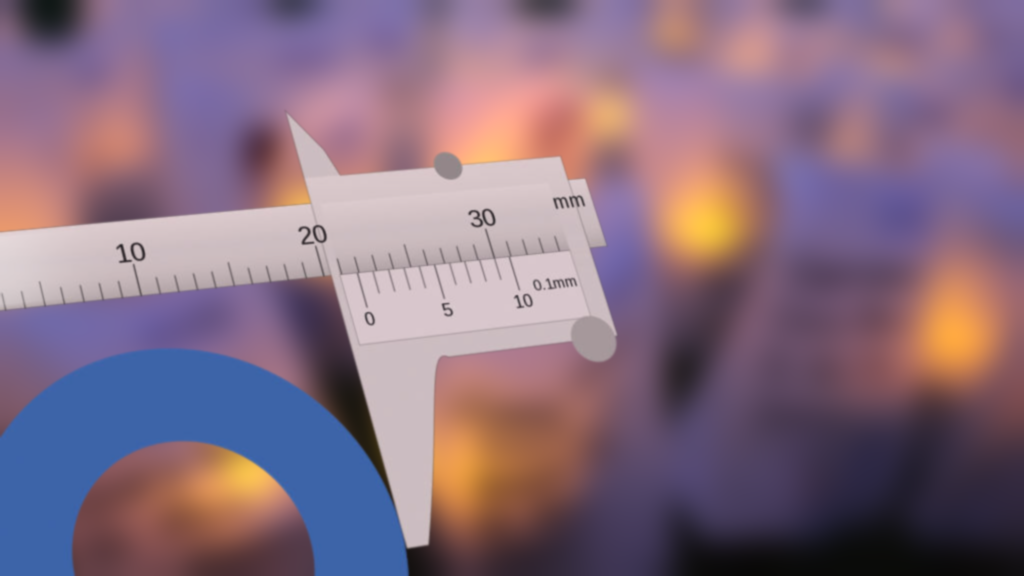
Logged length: 21.9; mm
